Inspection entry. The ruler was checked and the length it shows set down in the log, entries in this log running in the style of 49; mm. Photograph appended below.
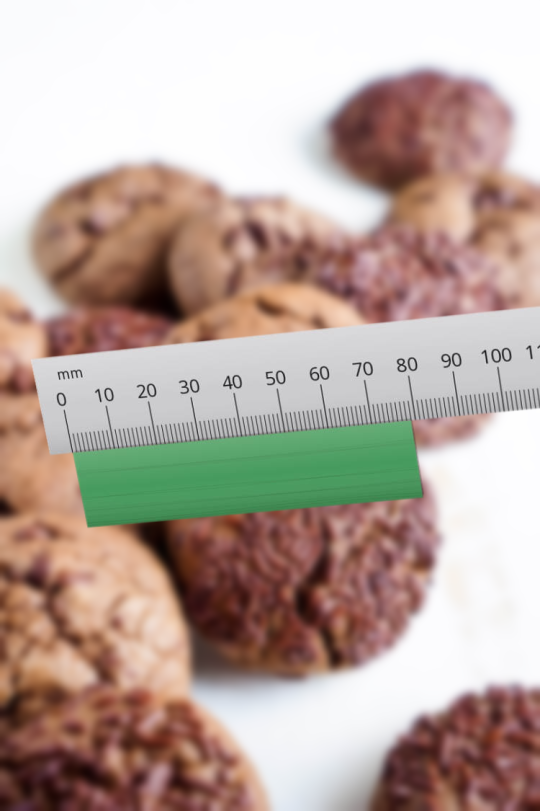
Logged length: 79; mm
